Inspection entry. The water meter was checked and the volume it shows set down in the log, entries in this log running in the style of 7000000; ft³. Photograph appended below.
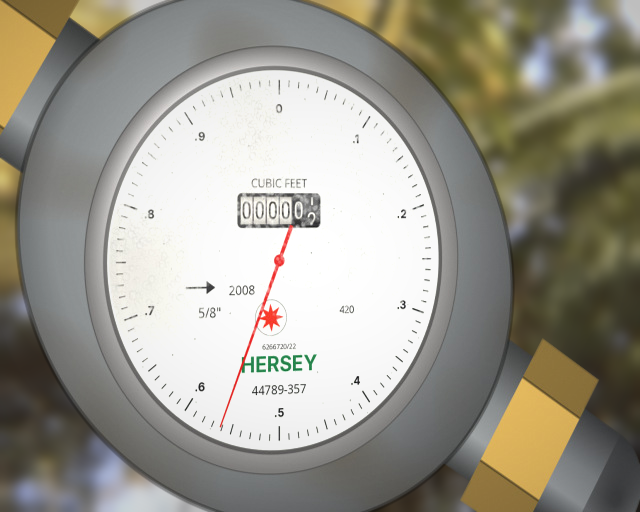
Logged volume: 1.56; ft³
